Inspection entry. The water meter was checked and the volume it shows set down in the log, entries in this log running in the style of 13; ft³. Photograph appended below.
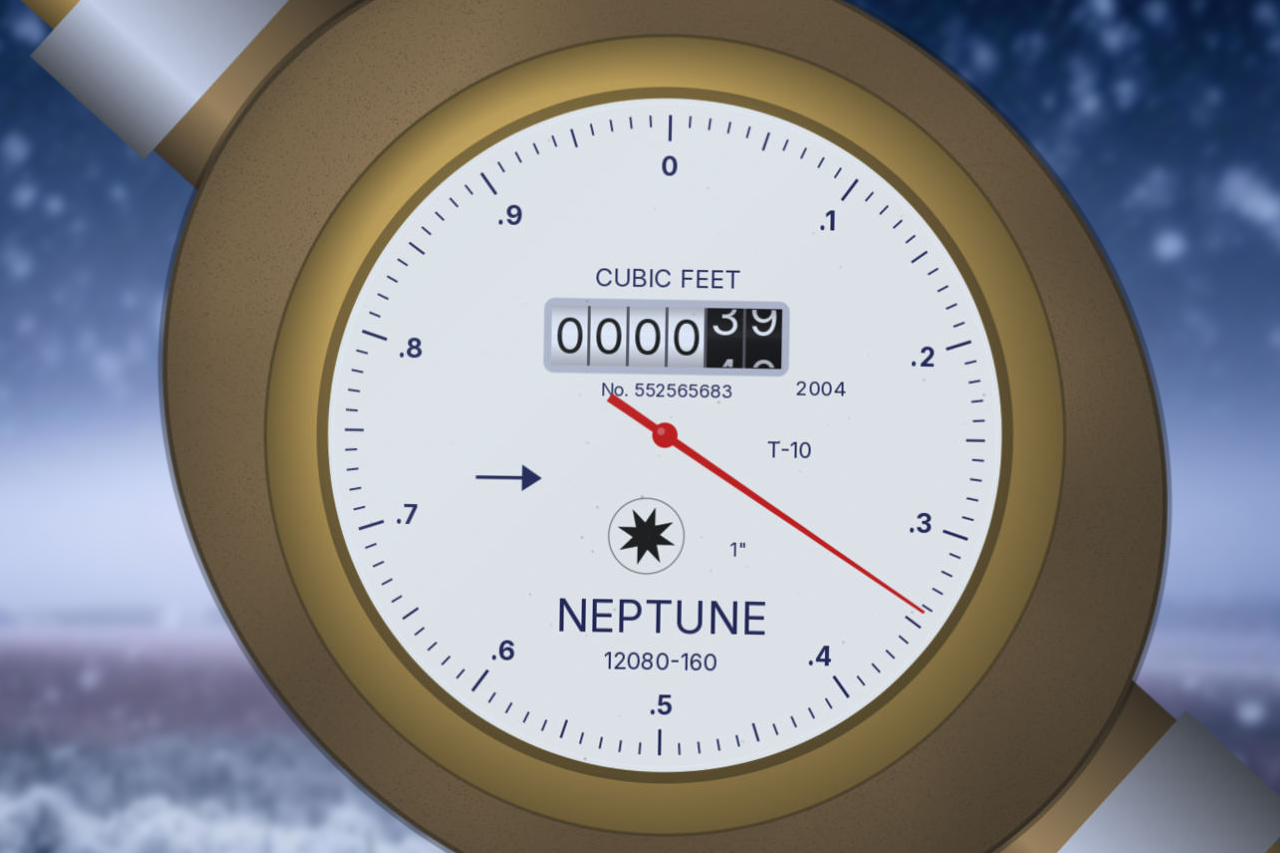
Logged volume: 39.34; ft³
